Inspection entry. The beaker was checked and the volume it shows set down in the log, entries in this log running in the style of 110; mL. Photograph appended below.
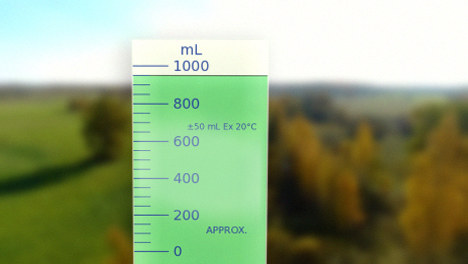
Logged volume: 950; mL
